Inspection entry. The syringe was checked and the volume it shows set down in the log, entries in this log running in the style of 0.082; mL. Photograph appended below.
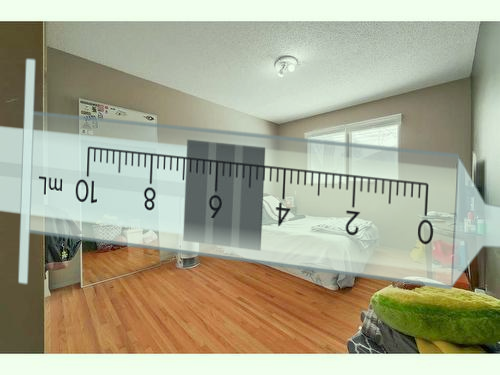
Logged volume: 4.6; mL
